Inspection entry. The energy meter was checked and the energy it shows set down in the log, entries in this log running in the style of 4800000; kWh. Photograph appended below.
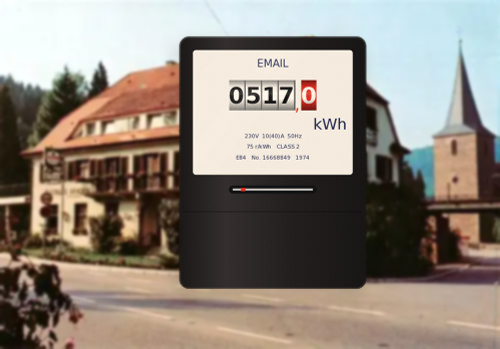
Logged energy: 517.0; kWh
